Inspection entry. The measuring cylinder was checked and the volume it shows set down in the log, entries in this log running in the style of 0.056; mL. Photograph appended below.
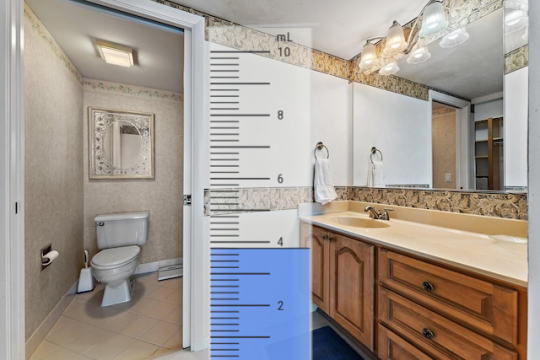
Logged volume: 3.8; mL
